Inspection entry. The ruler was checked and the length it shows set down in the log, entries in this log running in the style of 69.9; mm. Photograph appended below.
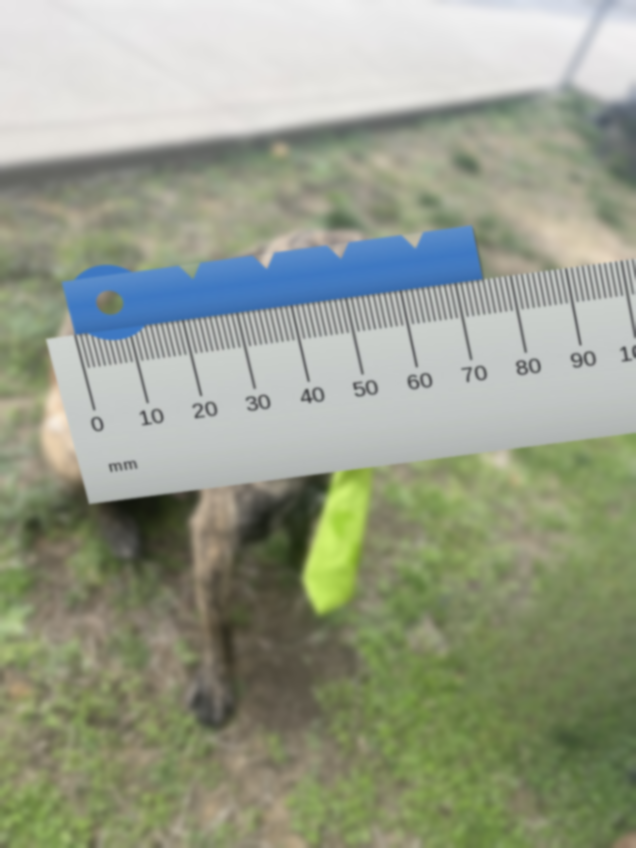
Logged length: 75; mm
